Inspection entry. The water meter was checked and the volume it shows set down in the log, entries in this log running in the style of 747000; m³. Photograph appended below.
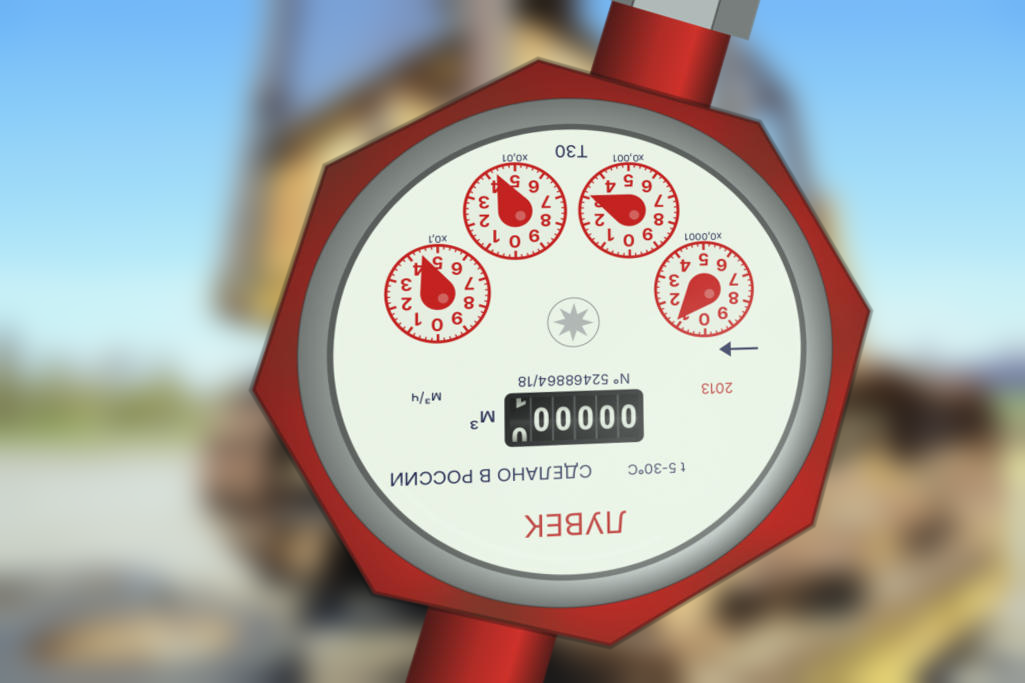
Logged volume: 0.4431; m³
